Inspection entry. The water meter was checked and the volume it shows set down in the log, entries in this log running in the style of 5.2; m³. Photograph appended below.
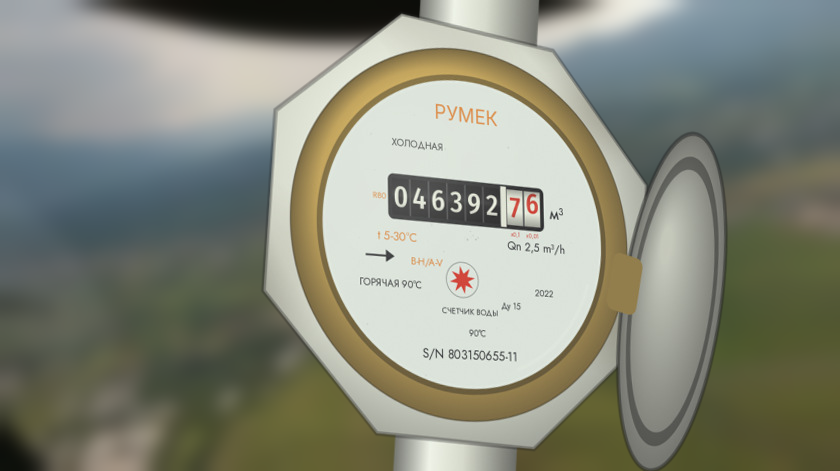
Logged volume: 46392.76; m³
